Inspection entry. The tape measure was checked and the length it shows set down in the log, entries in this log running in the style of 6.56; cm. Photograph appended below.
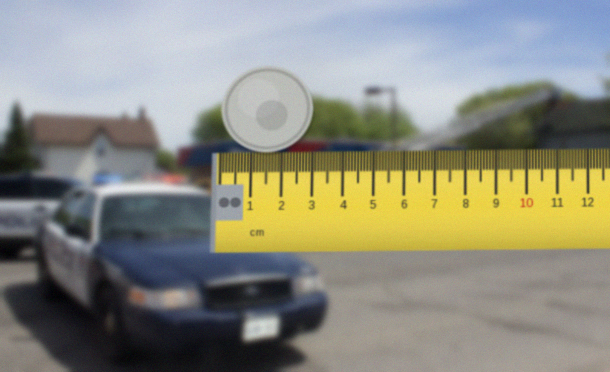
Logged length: 3; cm
